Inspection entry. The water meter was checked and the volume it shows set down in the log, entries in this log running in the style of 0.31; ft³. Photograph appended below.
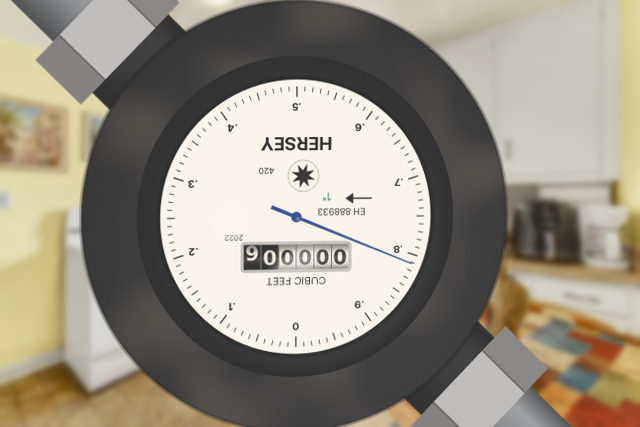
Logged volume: 5.81; ft³
